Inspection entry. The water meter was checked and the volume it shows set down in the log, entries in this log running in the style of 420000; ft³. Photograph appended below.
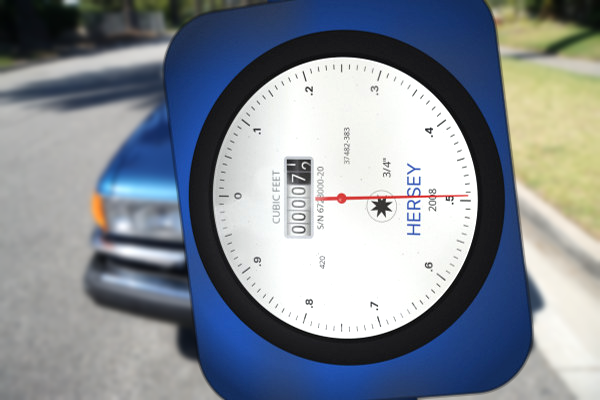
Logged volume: 71.49; ft³
